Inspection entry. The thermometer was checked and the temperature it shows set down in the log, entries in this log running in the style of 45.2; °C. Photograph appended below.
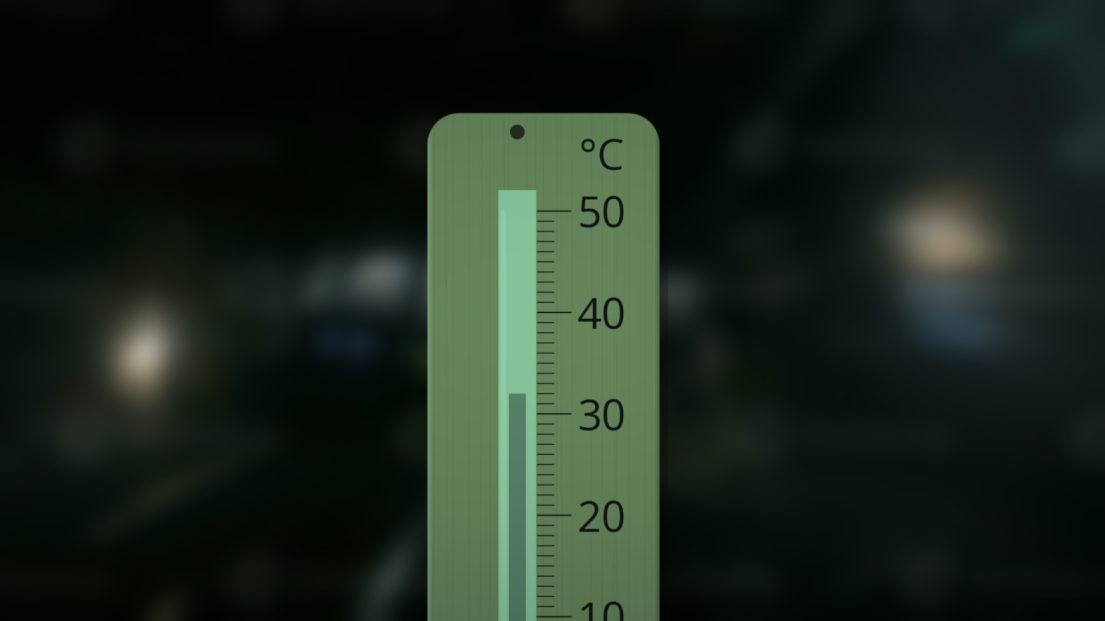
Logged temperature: 32; °C
